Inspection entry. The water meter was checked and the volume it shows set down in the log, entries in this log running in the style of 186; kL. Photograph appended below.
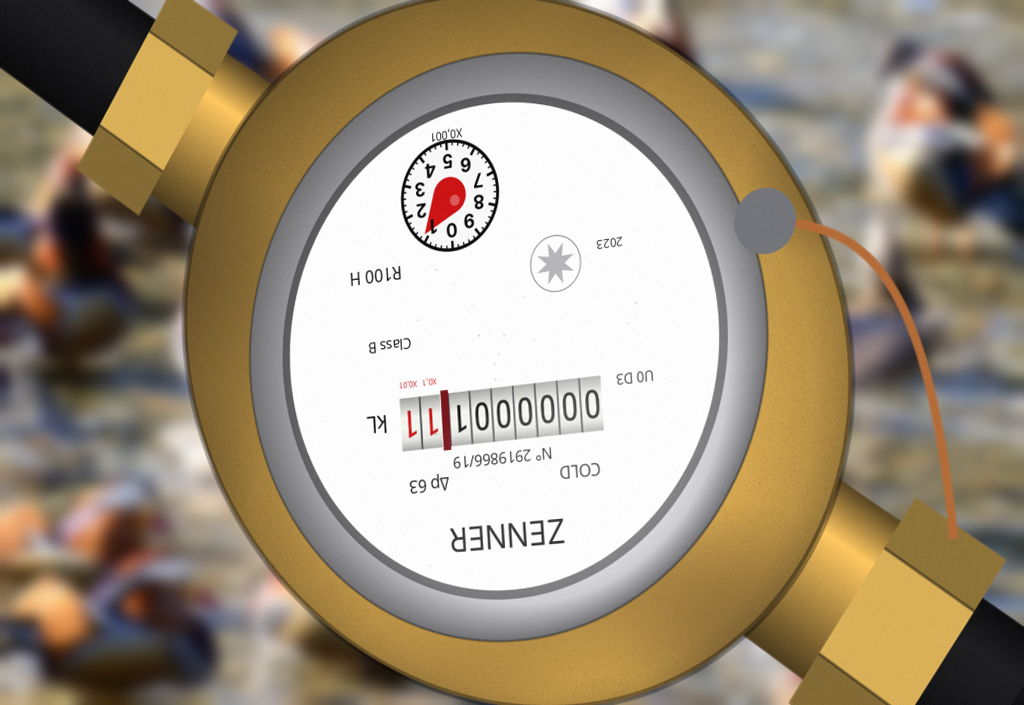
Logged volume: 1.111; kL
